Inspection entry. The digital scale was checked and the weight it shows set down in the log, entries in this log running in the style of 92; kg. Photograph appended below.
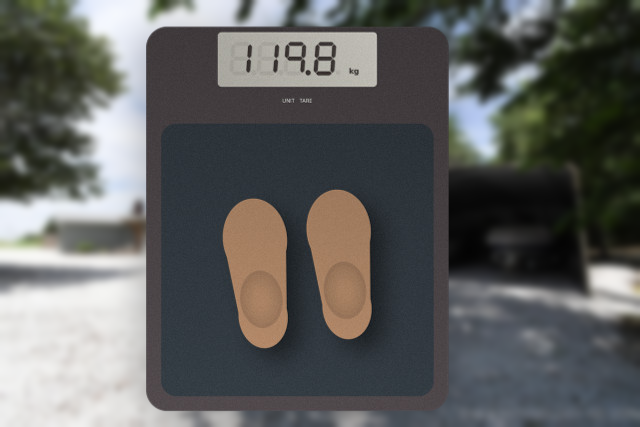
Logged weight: 119.8; kg
